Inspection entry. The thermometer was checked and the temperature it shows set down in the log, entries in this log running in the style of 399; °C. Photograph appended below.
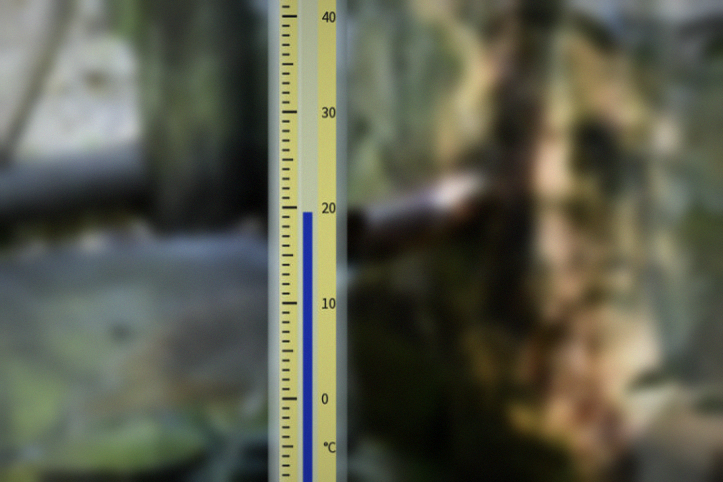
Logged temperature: 19.5; °C
